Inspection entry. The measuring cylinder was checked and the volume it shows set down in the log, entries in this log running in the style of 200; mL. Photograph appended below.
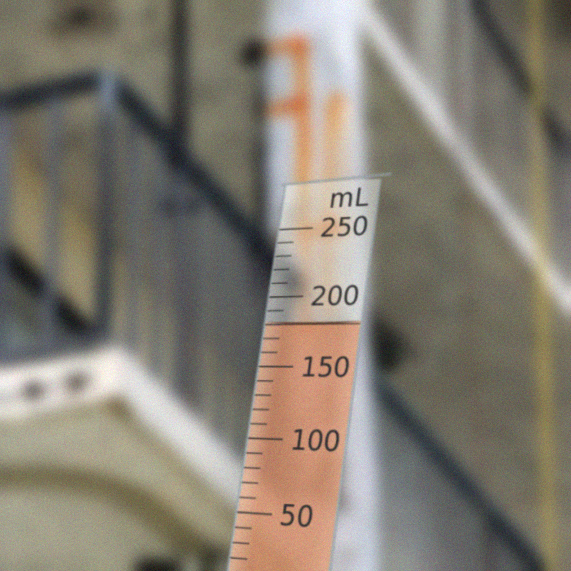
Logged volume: 180; mL
